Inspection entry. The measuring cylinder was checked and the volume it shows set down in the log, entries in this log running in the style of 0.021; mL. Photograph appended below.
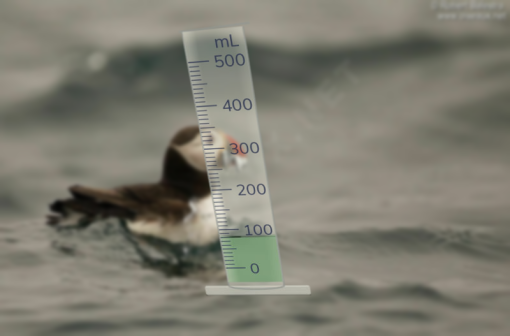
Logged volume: 80; mL
